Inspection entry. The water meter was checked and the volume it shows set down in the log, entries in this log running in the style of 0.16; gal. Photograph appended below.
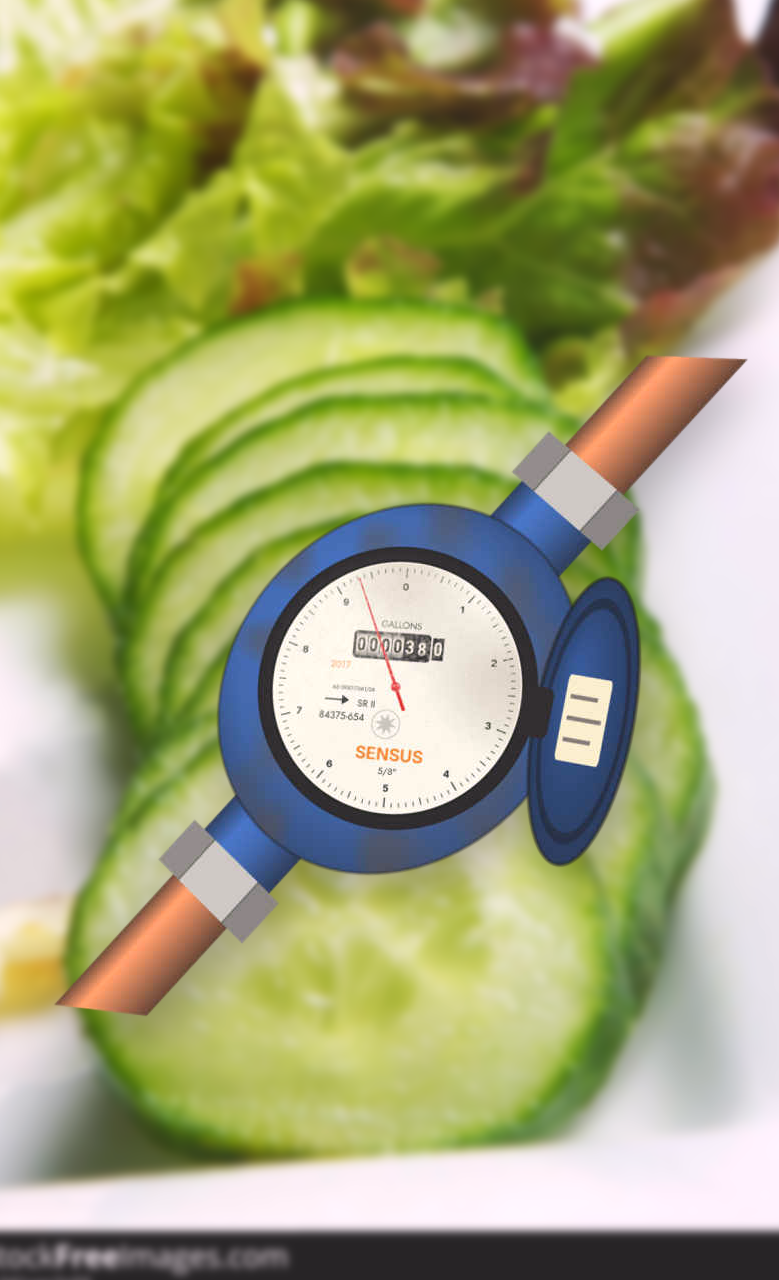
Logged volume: 379.3; gal
